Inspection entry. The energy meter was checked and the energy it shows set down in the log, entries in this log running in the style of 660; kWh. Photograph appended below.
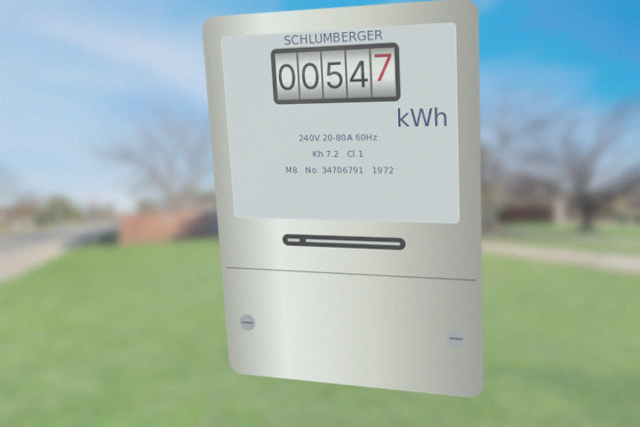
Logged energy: 54.7; kWh
